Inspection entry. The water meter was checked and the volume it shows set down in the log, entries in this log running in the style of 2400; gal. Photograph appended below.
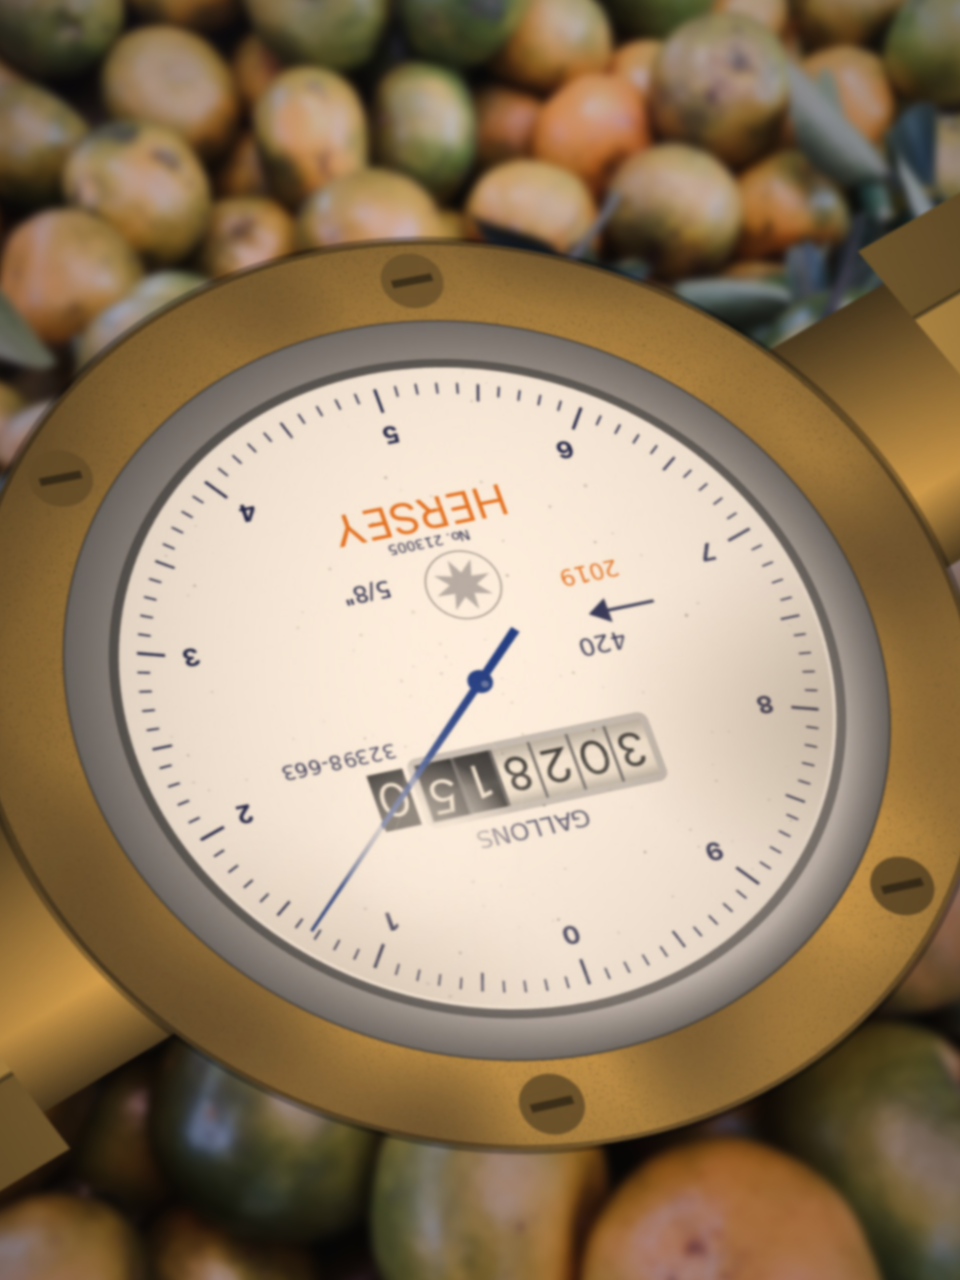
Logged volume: 3028151.3; gal
